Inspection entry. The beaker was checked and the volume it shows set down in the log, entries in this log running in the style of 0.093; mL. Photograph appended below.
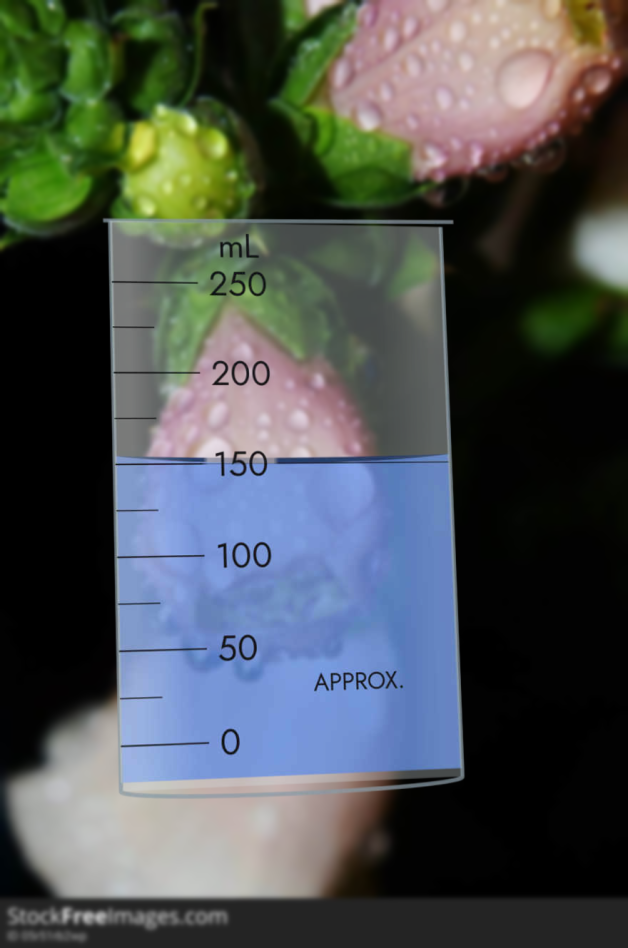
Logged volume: 150; mL
